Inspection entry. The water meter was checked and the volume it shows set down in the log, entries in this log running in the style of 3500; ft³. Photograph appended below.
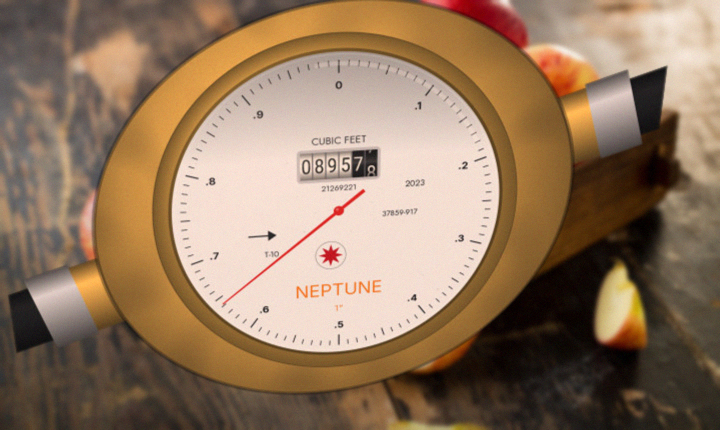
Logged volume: 89577.64; ft³
